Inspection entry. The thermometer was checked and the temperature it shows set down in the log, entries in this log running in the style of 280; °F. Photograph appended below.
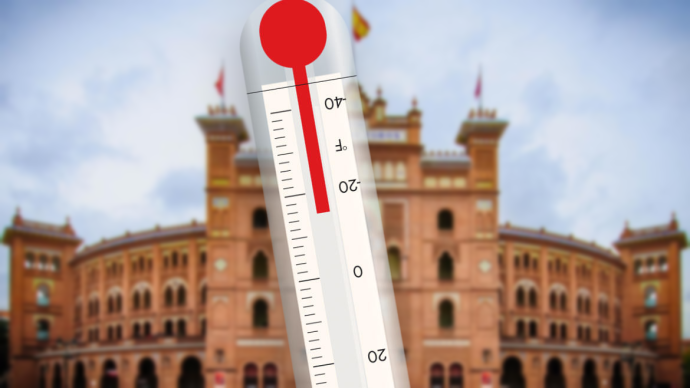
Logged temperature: -15; °F
